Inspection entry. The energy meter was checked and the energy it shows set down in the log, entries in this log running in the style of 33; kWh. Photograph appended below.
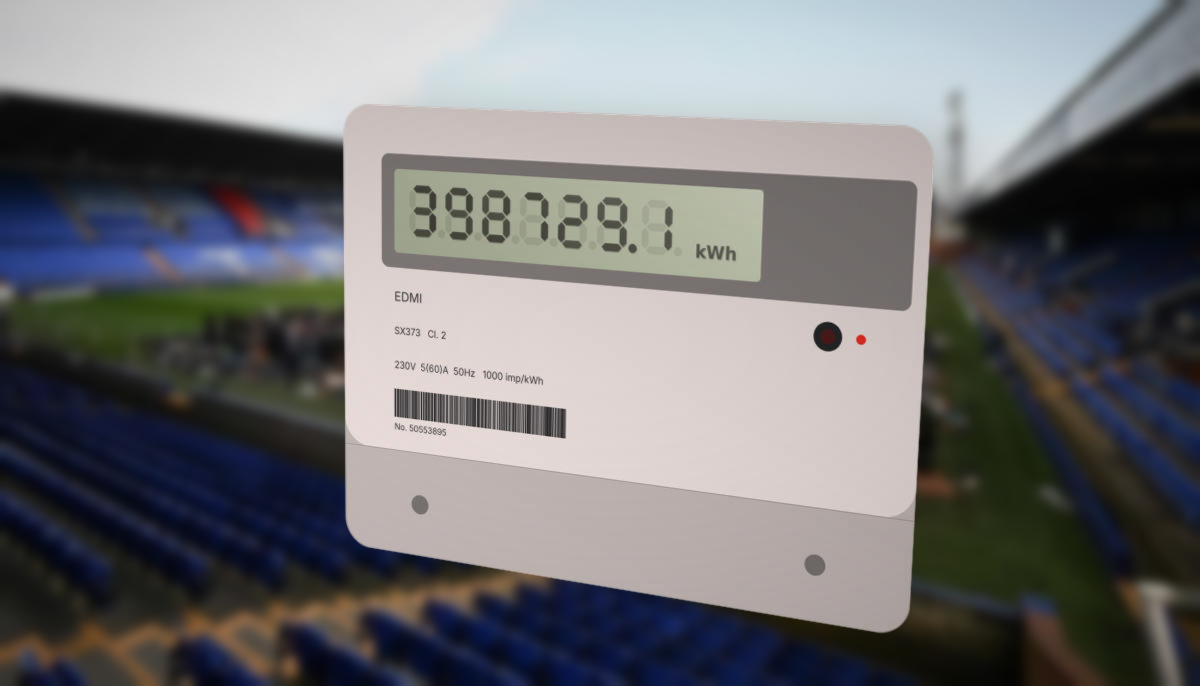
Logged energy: 398729.1; kWh
